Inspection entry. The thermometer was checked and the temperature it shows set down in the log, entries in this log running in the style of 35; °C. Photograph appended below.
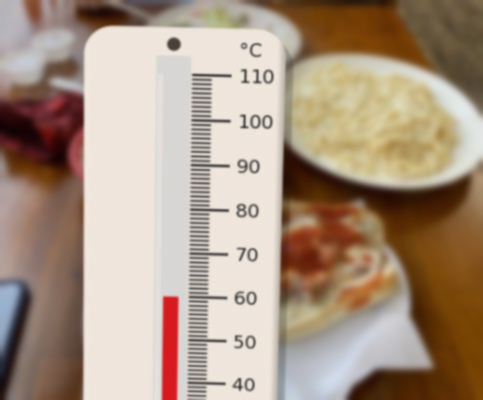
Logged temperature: 60; °C
